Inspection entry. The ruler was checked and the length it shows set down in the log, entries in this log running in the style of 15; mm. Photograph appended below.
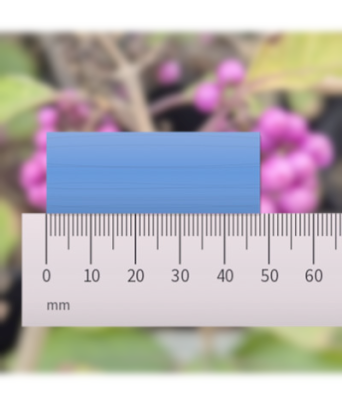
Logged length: 48; mm
